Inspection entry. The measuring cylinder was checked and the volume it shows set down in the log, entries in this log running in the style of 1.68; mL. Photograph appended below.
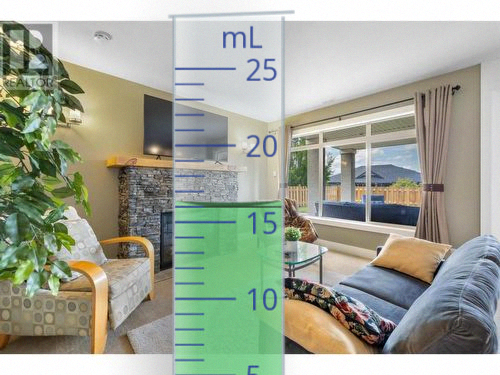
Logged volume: 16; mL
